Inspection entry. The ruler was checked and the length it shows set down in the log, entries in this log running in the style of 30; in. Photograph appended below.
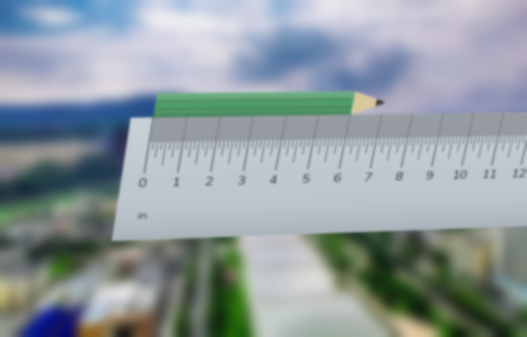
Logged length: 7; in
